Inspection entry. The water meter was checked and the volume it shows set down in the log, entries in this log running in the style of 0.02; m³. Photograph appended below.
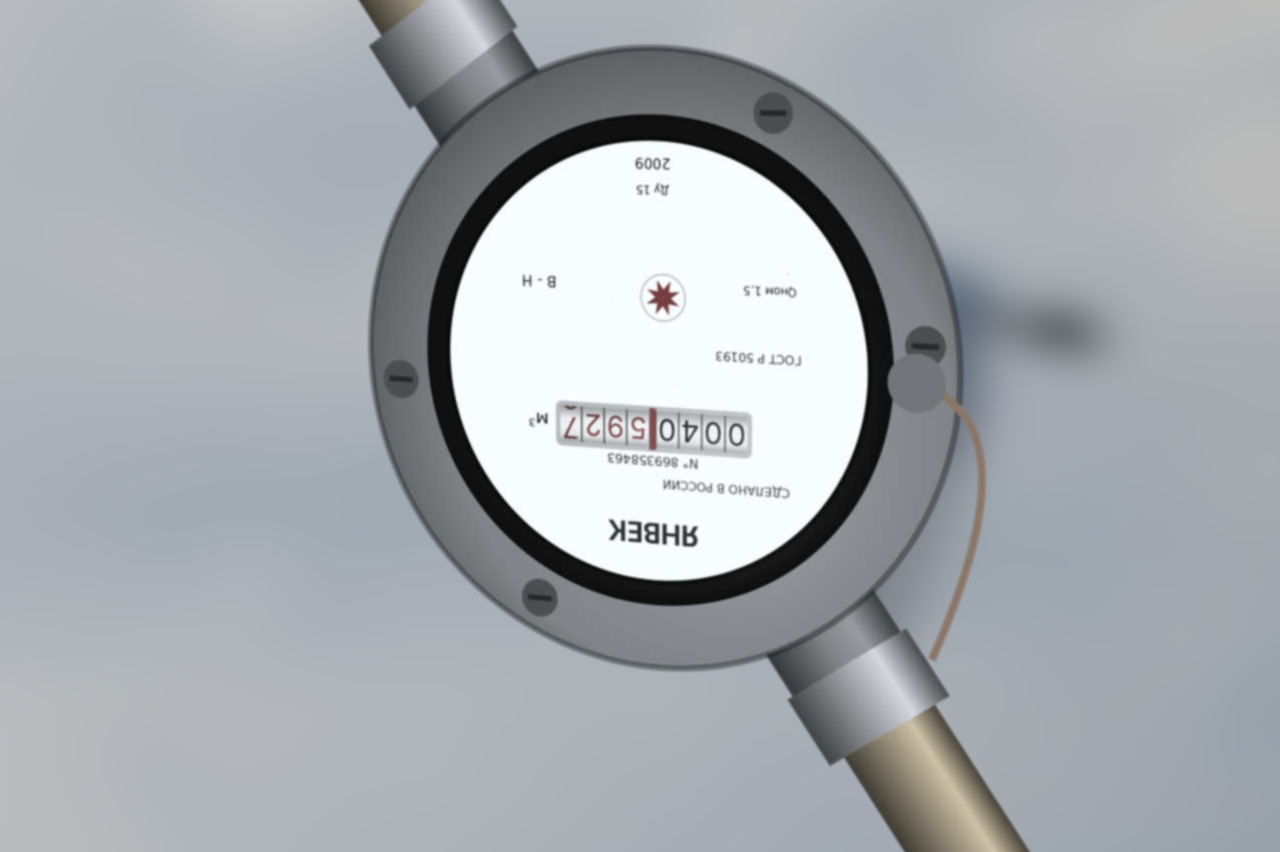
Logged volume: 40.5927; m³
